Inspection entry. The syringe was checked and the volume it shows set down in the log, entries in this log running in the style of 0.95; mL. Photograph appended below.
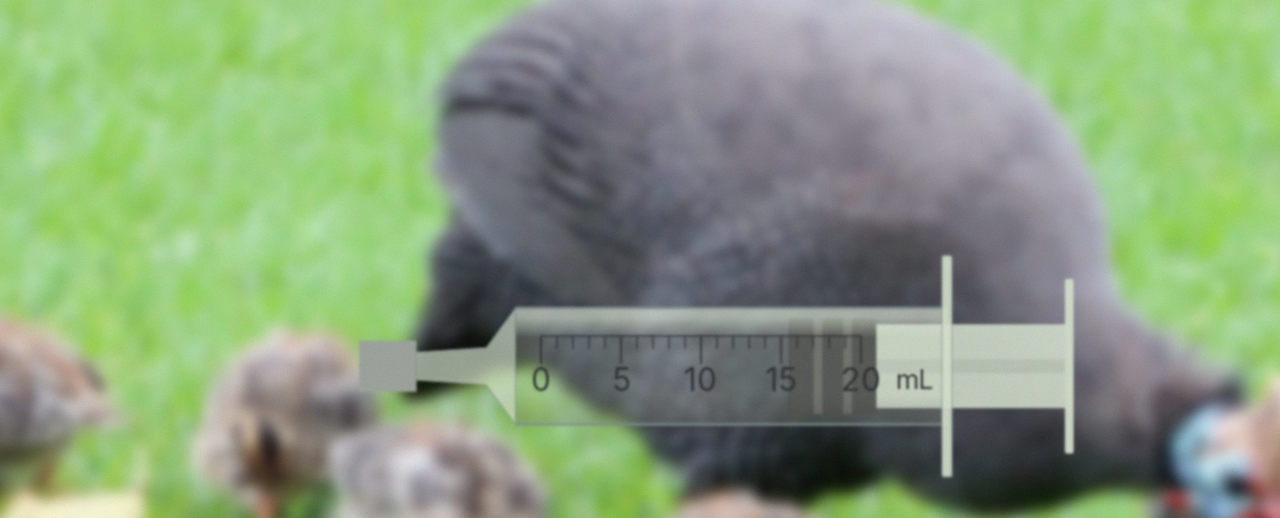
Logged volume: 15.5; mL
